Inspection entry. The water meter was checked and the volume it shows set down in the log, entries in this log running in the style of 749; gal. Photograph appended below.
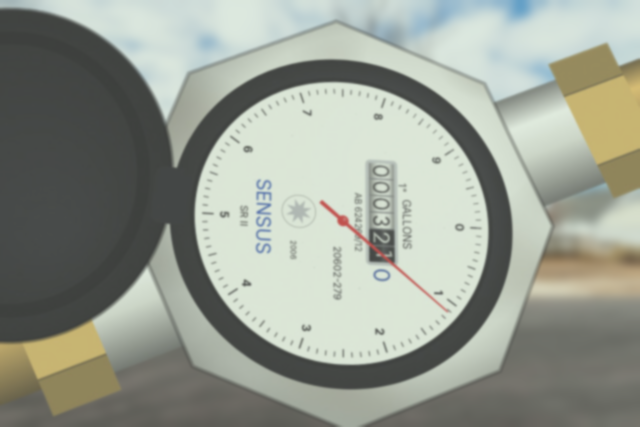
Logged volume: 3211.1; gal
